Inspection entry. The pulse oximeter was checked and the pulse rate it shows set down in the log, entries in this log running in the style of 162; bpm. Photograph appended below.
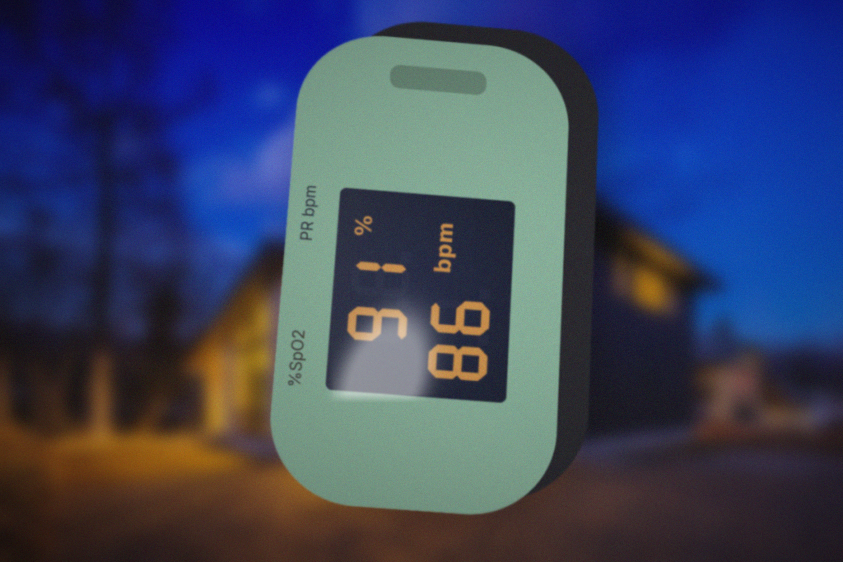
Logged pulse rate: 86; bpm
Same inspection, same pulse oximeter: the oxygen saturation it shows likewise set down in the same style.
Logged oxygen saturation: 91; %
